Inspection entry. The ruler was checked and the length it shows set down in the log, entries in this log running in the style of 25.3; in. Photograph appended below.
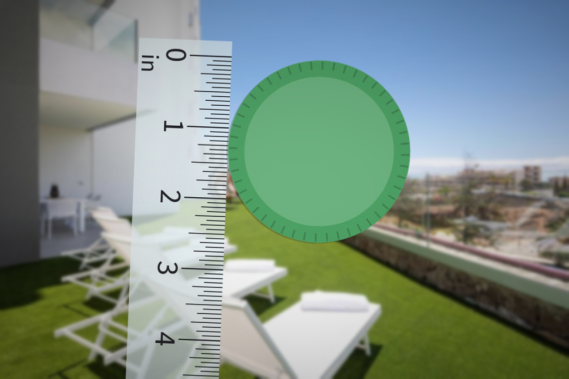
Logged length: 2.5625; in
